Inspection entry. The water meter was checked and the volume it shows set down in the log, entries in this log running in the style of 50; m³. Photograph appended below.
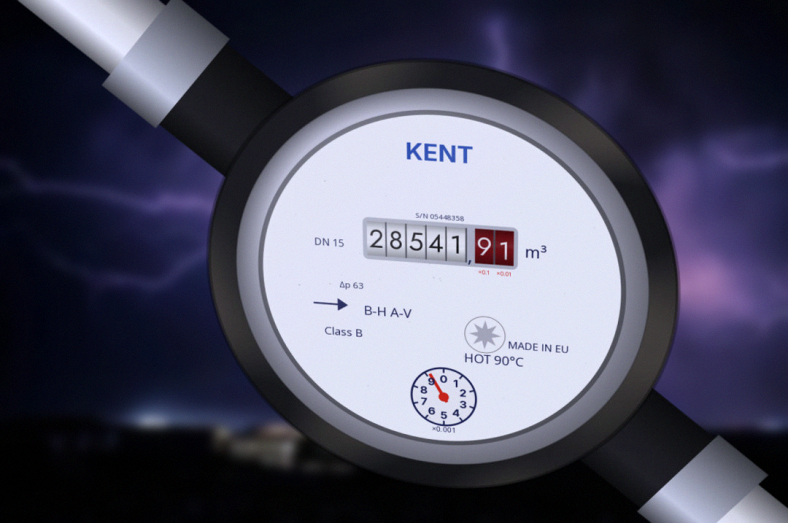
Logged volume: 28541.909; m³
